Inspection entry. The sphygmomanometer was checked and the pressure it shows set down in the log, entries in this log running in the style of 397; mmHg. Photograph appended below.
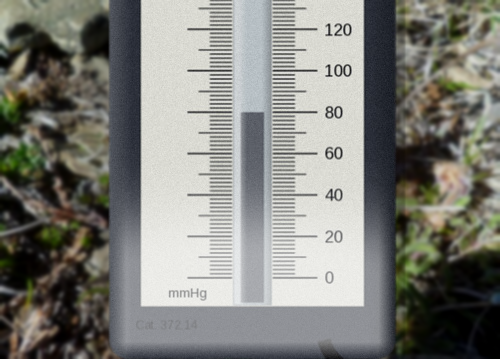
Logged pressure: 80; mmHg
